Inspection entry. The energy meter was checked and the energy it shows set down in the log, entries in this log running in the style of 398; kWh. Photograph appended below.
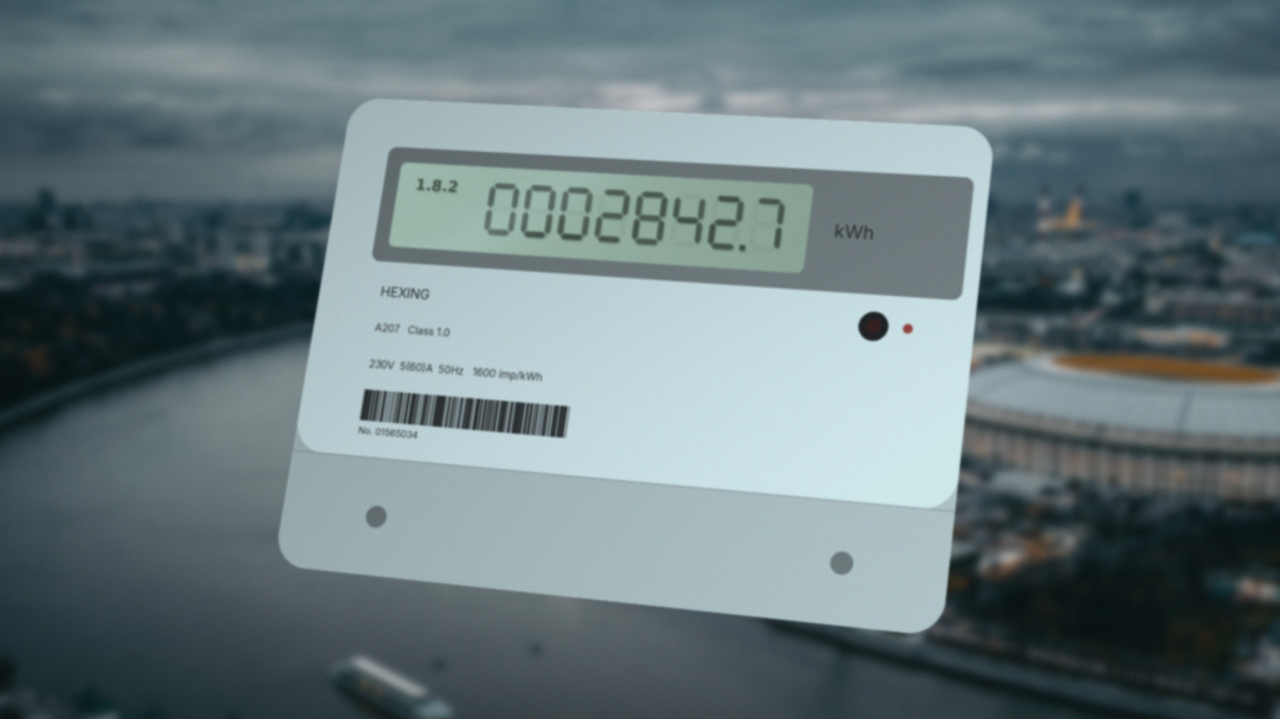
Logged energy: 2842.7; kWh
